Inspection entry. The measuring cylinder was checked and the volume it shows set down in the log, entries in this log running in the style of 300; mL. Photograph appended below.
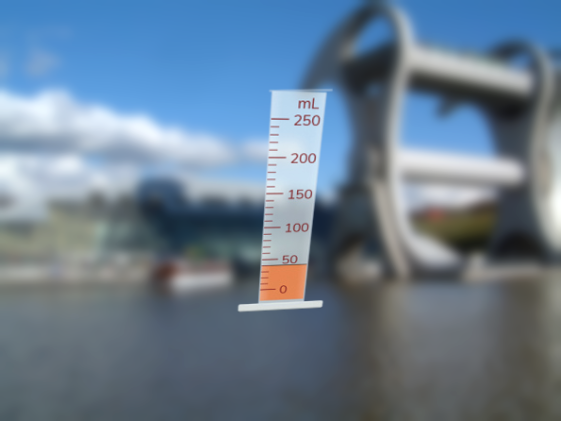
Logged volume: 40; mL
